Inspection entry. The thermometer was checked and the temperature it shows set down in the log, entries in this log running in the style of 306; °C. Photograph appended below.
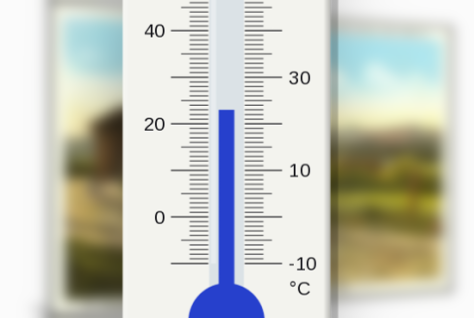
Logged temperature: 23; °C
